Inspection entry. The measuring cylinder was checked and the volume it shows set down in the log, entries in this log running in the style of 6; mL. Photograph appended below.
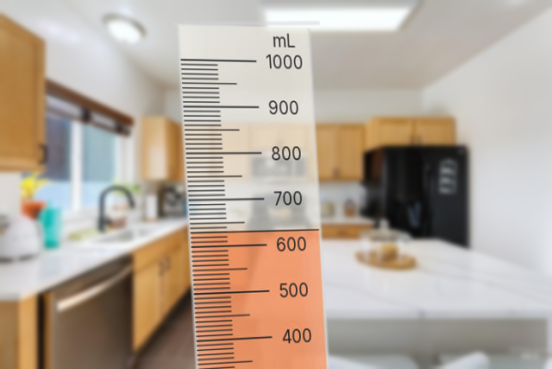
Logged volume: 630; mL
